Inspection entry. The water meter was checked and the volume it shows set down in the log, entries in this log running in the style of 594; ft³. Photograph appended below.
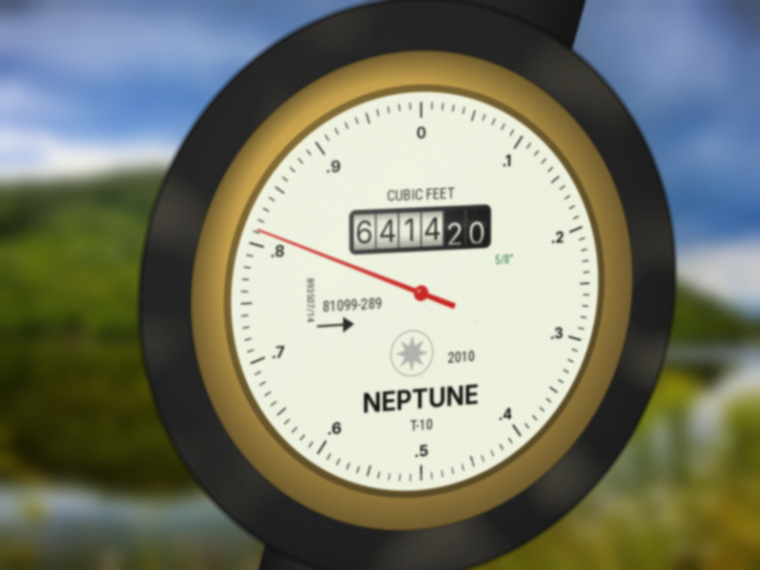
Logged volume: 641419.81; ft³
